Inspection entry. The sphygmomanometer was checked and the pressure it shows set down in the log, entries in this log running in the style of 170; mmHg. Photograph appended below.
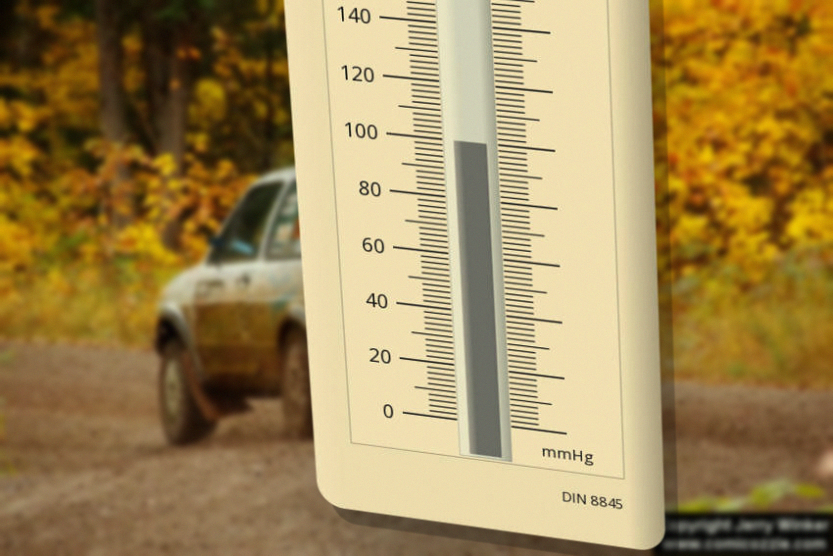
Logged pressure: 100; mmHg
